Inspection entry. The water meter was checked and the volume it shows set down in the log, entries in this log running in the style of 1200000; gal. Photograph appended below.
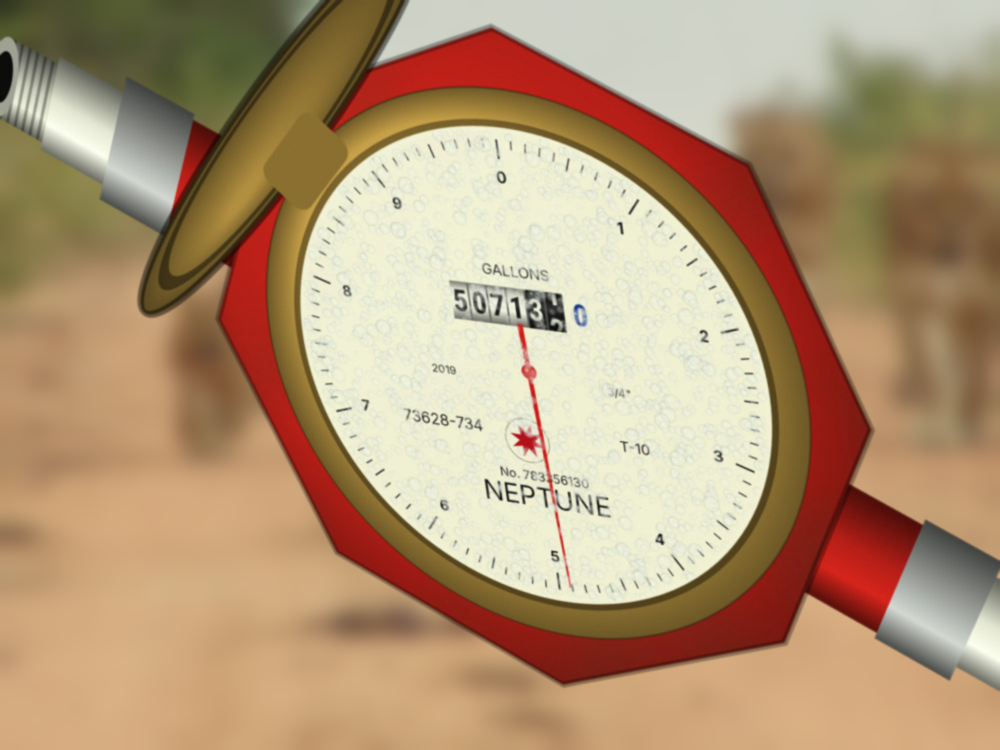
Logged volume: 5071314.9; gal
